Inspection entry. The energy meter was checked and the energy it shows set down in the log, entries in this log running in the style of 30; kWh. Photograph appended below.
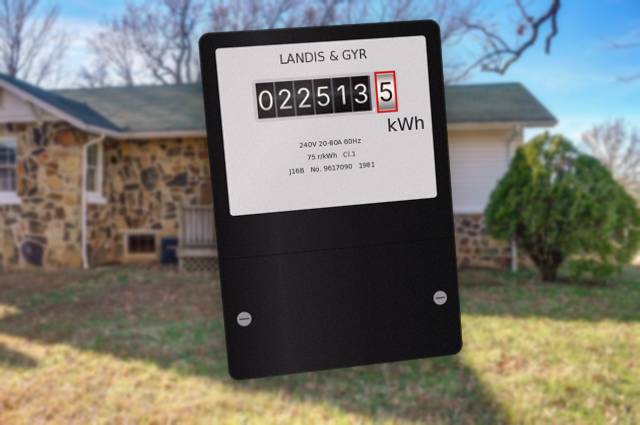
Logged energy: 22513.5; kWh
